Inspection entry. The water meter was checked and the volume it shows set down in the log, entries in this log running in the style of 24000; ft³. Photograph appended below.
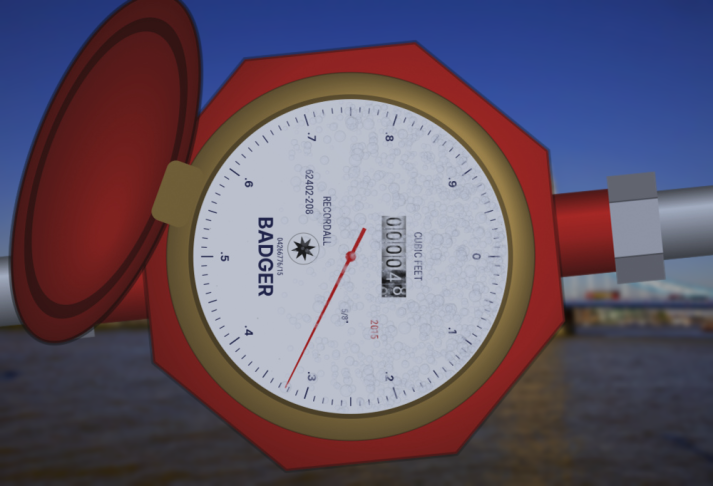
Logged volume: 48.32; ft³
